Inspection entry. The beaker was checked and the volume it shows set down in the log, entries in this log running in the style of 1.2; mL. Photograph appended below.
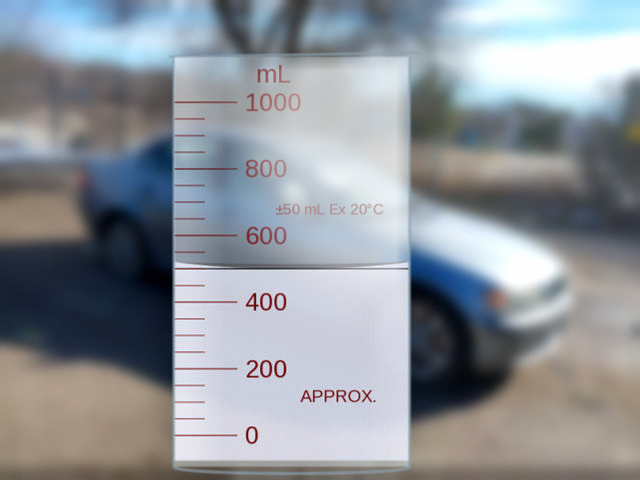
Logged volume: 500; mL
